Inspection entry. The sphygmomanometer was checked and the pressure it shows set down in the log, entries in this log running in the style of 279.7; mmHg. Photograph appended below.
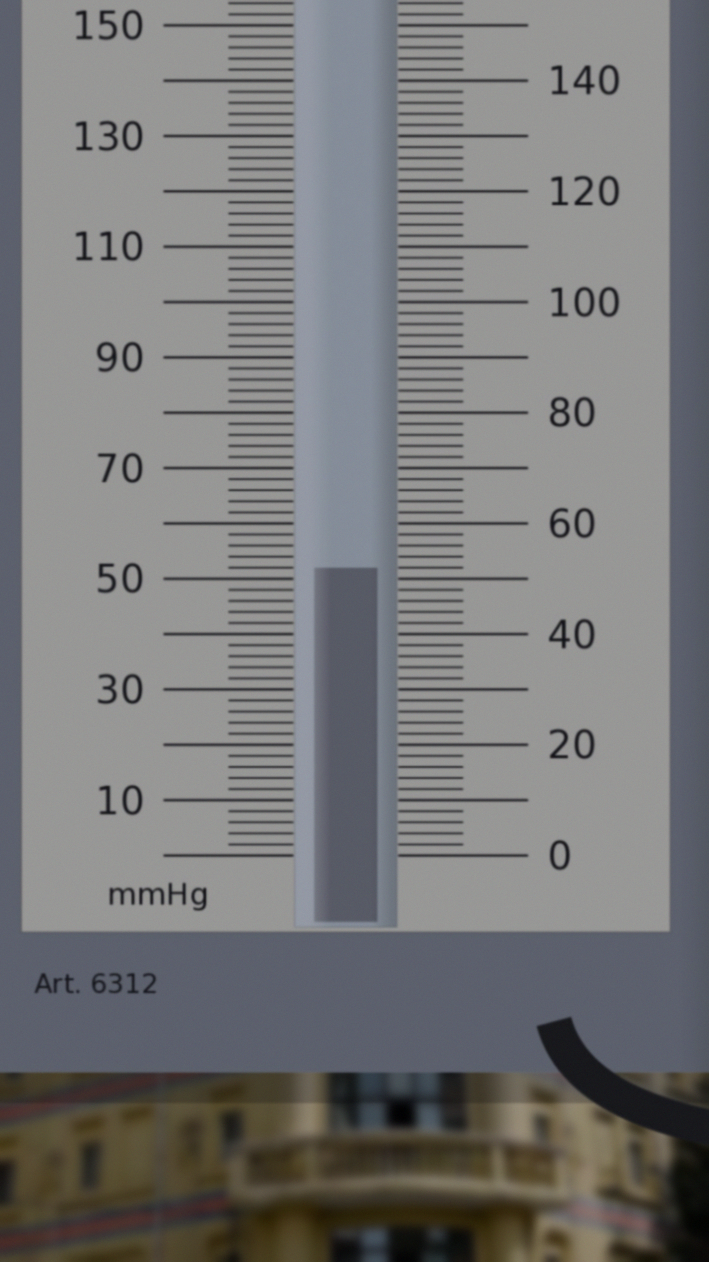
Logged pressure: 52; mmHg
